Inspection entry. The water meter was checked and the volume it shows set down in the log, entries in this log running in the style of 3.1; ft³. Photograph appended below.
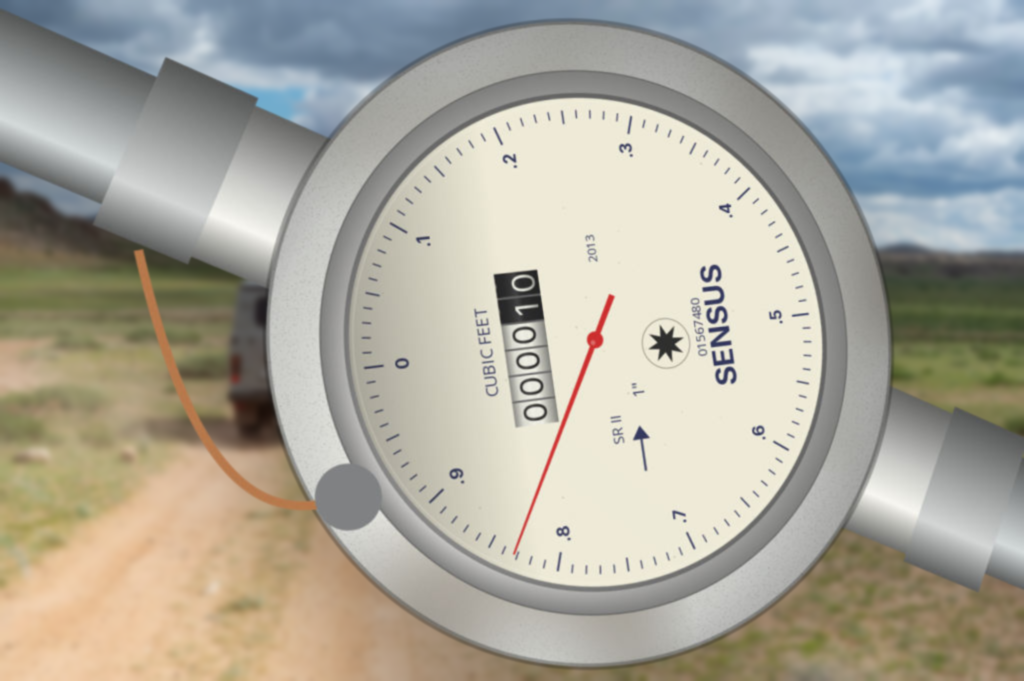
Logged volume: 9.83; ft³
